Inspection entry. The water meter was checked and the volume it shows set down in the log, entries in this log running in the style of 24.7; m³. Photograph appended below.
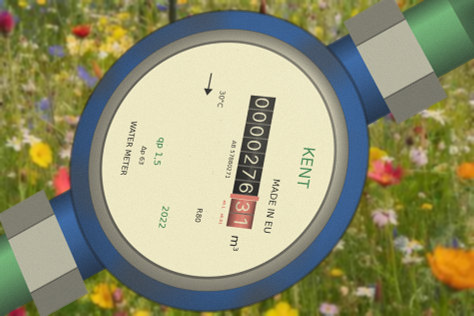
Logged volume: 276.31; m³
